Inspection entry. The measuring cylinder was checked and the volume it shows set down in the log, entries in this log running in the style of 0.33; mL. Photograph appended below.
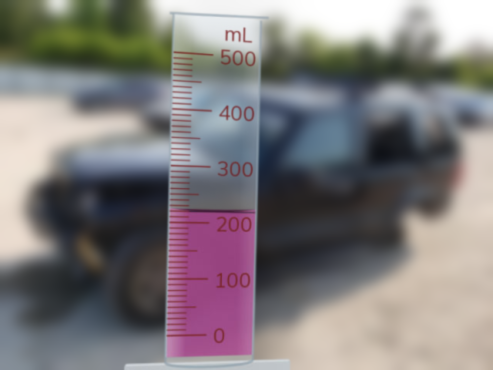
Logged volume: 220; mL
